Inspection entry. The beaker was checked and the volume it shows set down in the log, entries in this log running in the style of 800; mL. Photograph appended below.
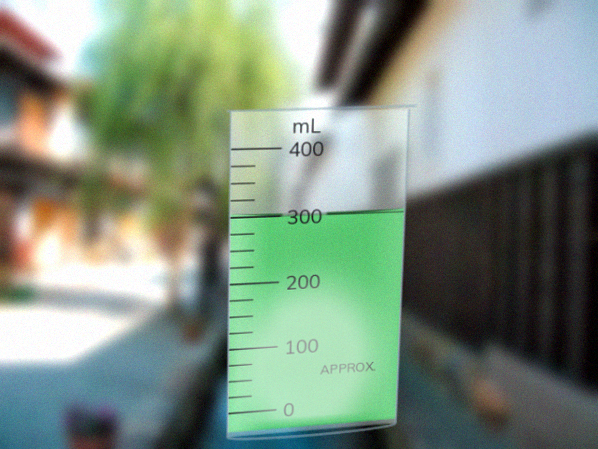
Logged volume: 300; mL
